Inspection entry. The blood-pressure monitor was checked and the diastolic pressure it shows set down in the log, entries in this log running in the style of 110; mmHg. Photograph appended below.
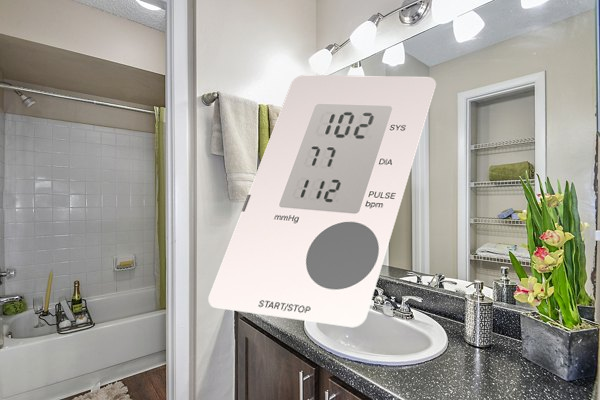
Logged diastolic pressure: 77; mmHg
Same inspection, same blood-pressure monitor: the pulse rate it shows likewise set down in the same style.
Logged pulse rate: 112; bpm
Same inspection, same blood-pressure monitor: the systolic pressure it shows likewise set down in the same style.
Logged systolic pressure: 102; mmHg
